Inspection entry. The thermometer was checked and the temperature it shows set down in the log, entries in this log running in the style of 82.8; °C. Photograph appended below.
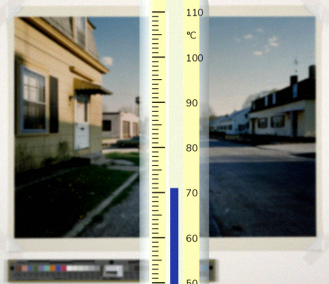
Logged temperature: 71; °C
